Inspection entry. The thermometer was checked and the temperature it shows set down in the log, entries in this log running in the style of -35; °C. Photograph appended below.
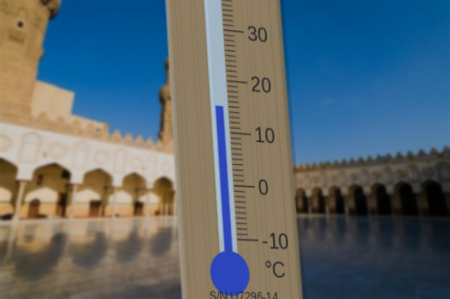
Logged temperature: 15; °C
